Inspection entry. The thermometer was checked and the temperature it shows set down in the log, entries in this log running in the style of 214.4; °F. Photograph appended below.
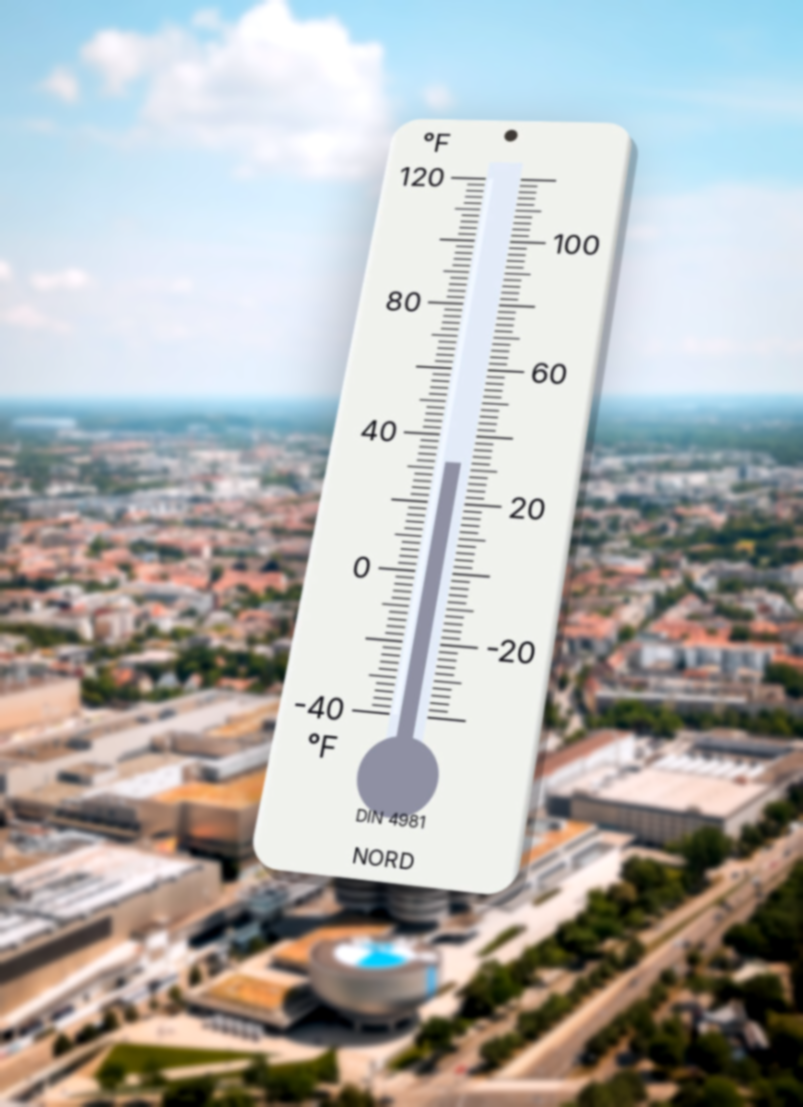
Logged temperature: 32; °F
